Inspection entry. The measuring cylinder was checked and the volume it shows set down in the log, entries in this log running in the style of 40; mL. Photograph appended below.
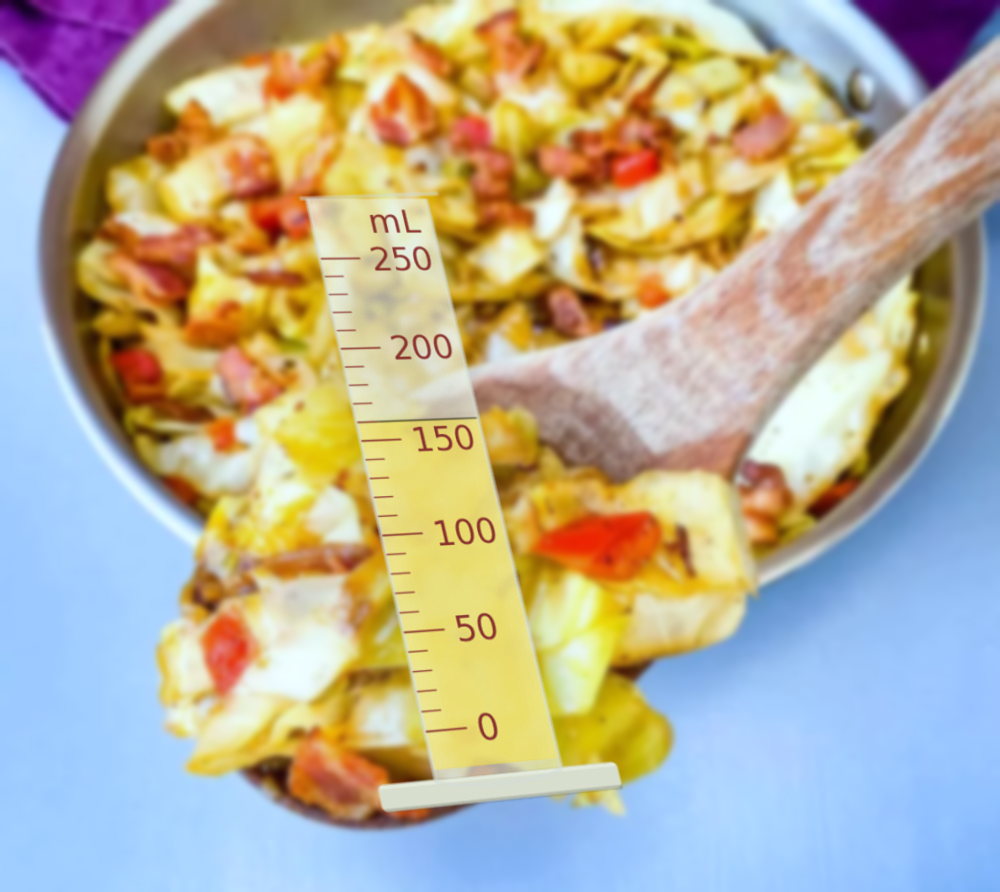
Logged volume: 160; mL
